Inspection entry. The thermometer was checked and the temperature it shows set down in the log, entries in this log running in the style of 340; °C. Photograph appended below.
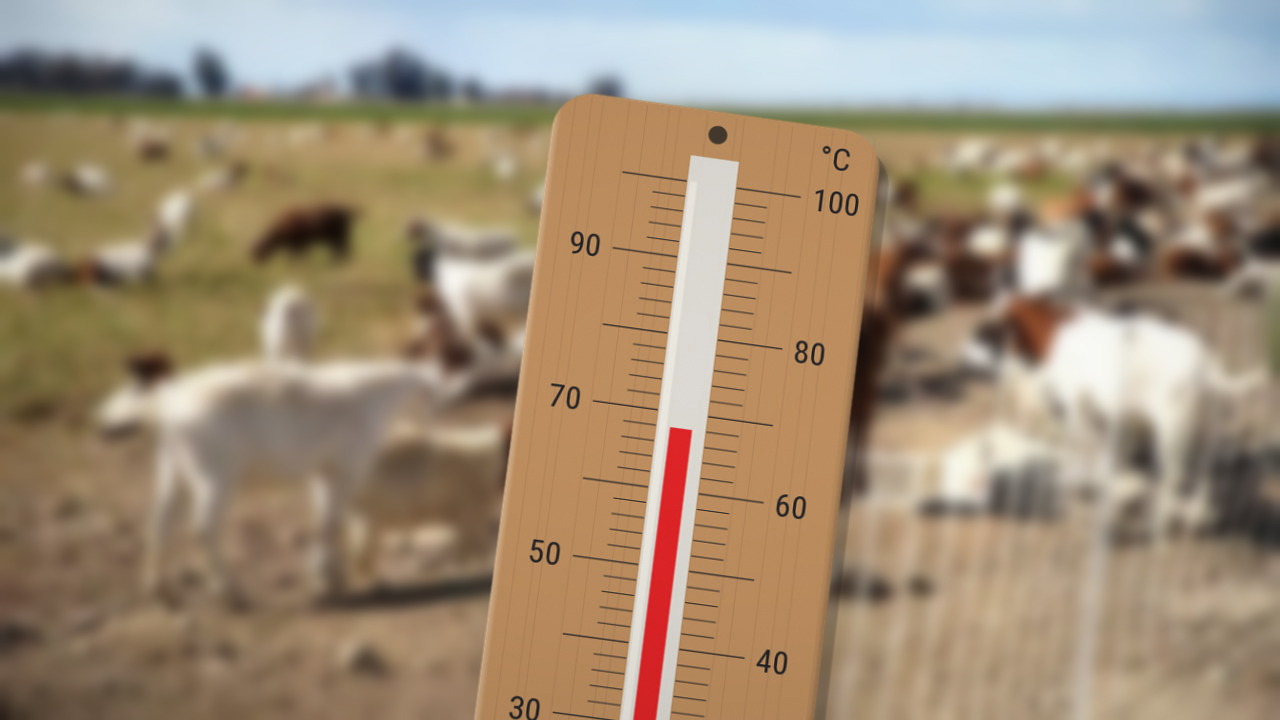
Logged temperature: 68; °C
